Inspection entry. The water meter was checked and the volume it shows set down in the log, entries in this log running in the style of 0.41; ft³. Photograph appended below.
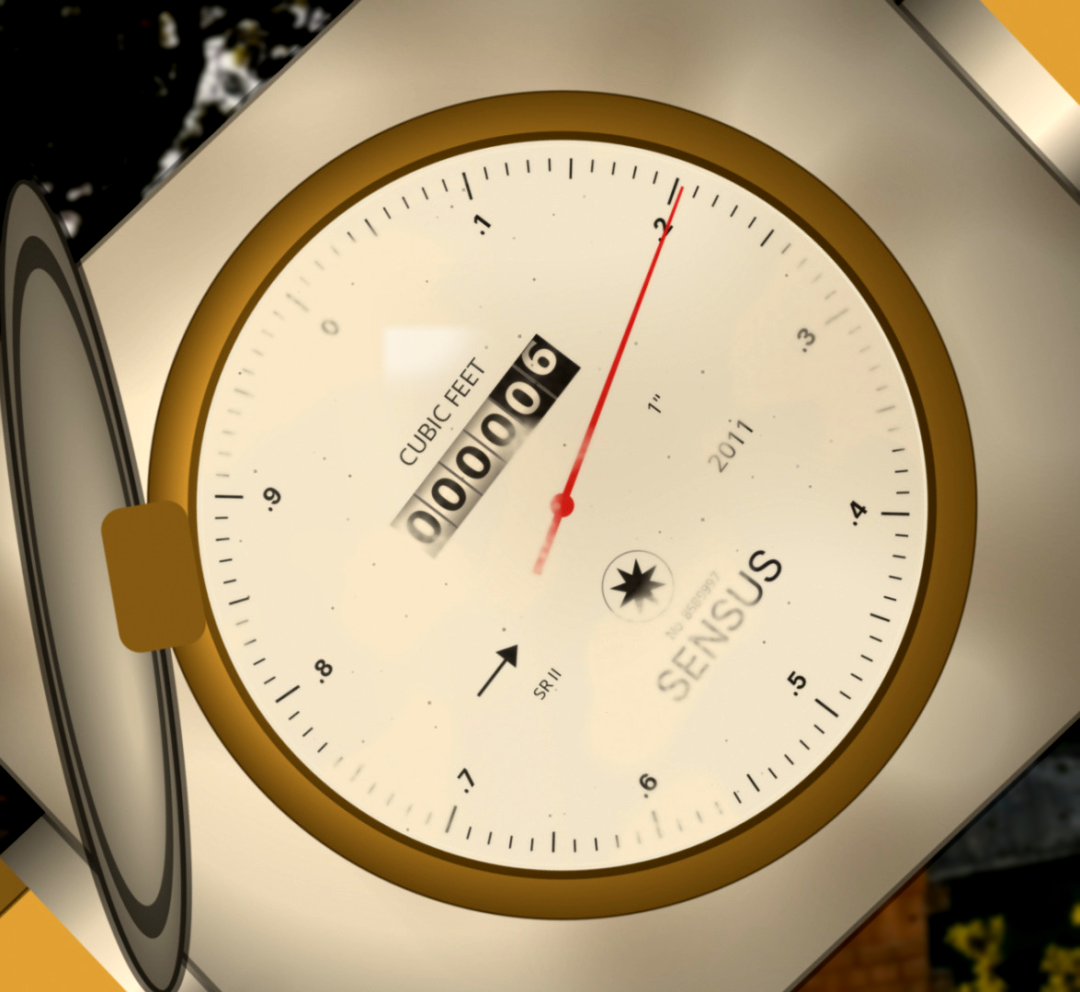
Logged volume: 6.20; ft³
